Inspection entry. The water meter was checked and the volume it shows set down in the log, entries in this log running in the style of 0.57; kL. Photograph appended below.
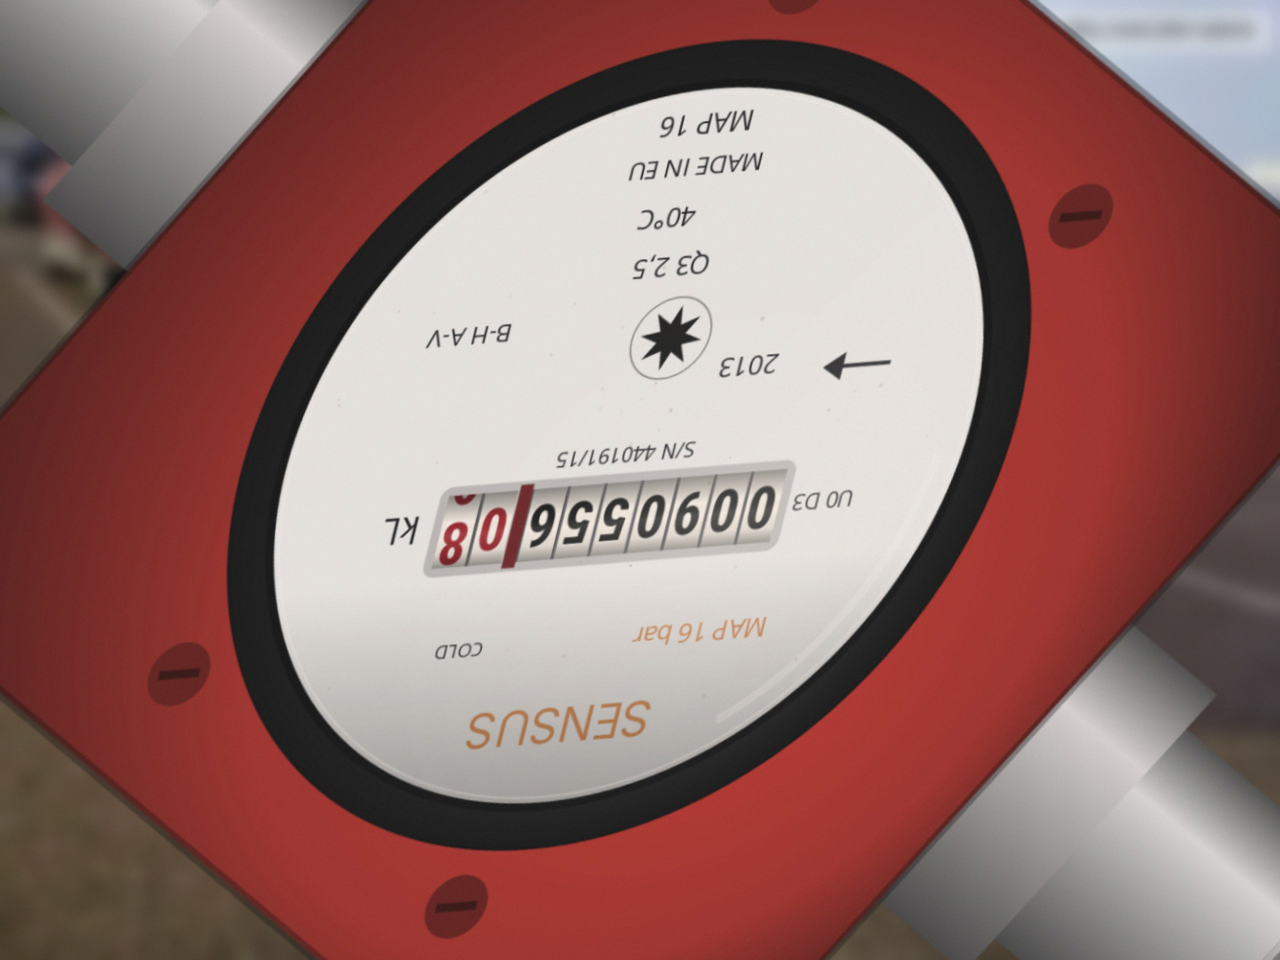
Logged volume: 90556.08; kL
